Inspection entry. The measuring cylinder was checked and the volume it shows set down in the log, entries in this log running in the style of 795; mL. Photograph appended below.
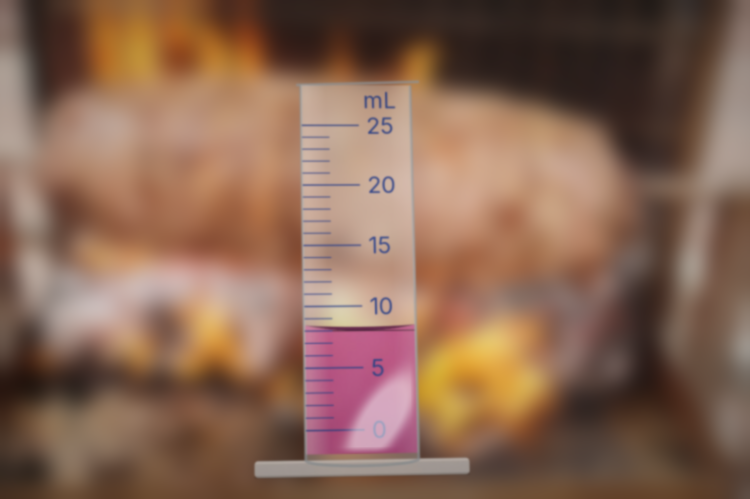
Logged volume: 8; mL
